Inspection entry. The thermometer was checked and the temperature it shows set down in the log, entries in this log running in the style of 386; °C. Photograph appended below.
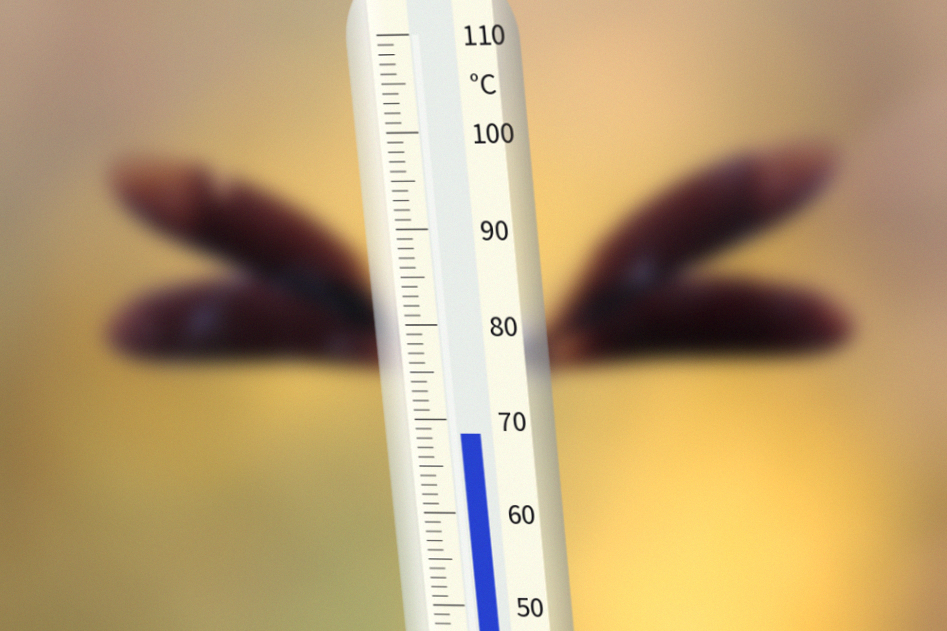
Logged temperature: 68.5; °C
